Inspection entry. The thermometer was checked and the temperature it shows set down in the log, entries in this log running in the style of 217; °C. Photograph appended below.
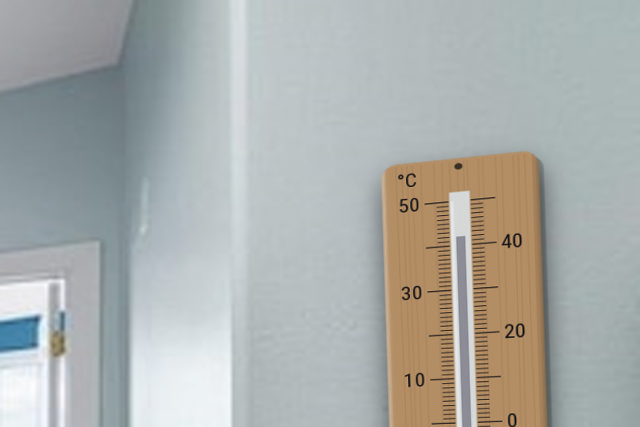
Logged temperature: 42; °C
